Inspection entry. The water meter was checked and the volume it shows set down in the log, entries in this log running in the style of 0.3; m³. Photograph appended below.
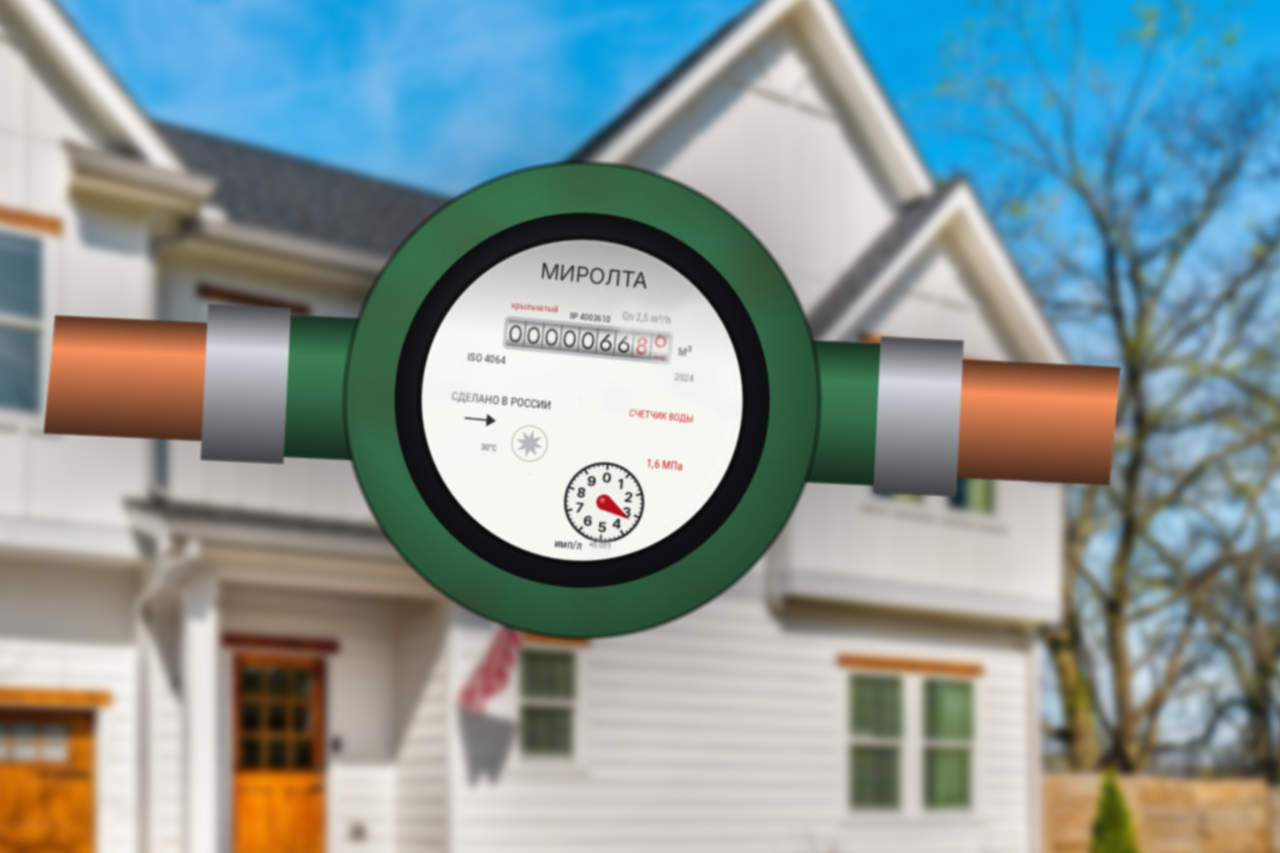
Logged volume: 66.863; m³
